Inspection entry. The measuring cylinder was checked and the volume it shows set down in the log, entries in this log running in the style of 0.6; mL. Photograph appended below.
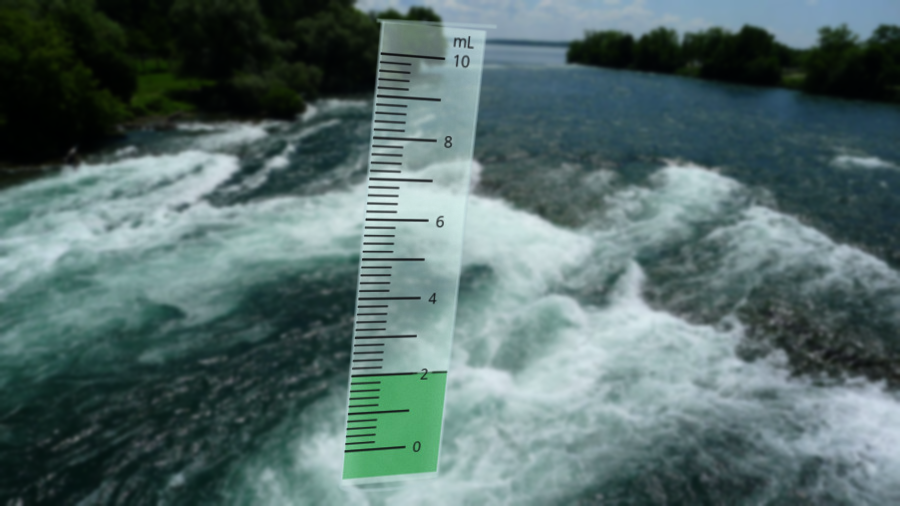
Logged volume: 2; mL
